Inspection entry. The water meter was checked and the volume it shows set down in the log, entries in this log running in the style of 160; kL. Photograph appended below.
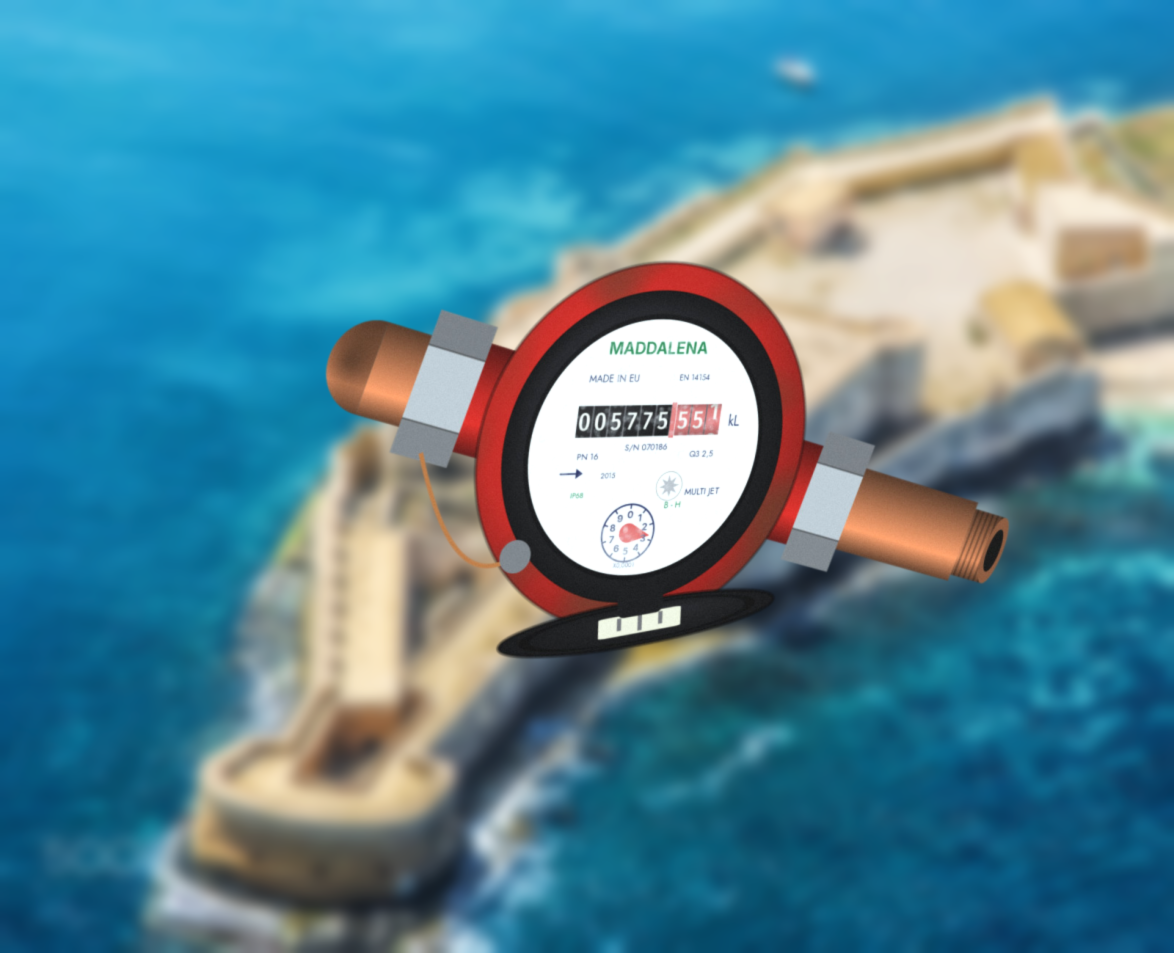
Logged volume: 5775.5512; kL
